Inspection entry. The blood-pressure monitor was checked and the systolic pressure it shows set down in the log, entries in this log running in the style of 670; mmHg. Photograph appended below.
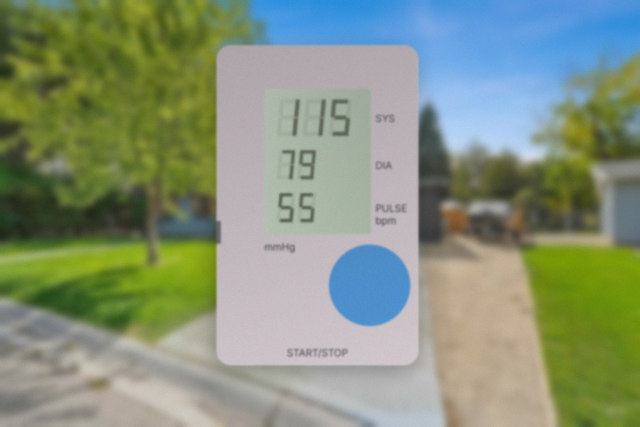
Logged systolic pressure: 115; mmHg
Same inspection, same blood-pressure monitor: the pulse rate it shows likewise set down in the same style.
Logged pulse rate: 55; bpm
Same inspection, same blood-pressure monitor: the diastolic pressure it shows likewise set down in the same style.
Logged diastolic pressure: 79; mmHg
